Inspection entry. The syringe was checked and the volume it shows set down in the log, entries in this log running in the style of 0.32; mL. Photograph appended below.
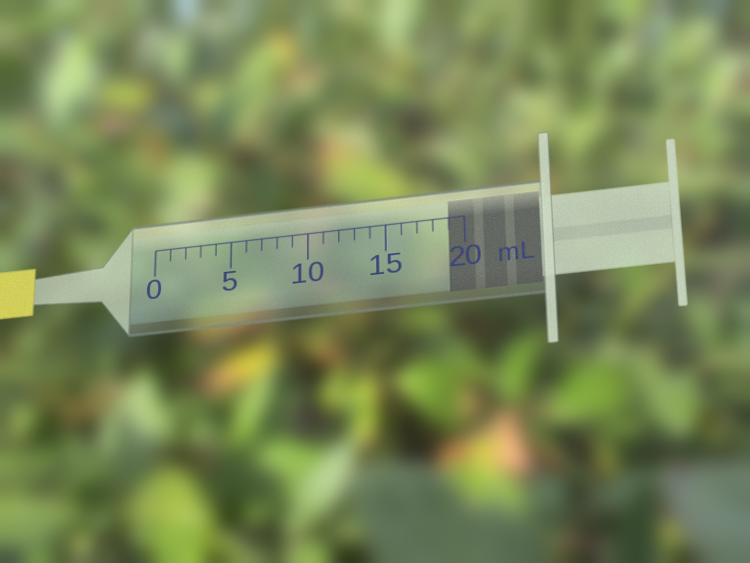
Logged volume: 19; mL
